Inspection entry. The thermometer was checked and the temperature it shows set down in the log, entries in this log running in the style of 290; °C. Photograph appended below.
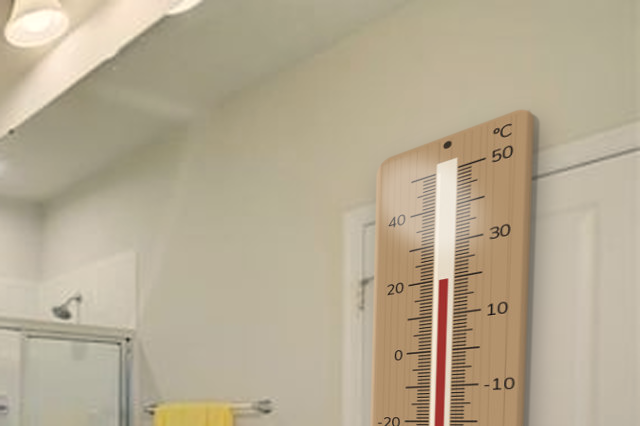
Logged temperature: 20; °C
